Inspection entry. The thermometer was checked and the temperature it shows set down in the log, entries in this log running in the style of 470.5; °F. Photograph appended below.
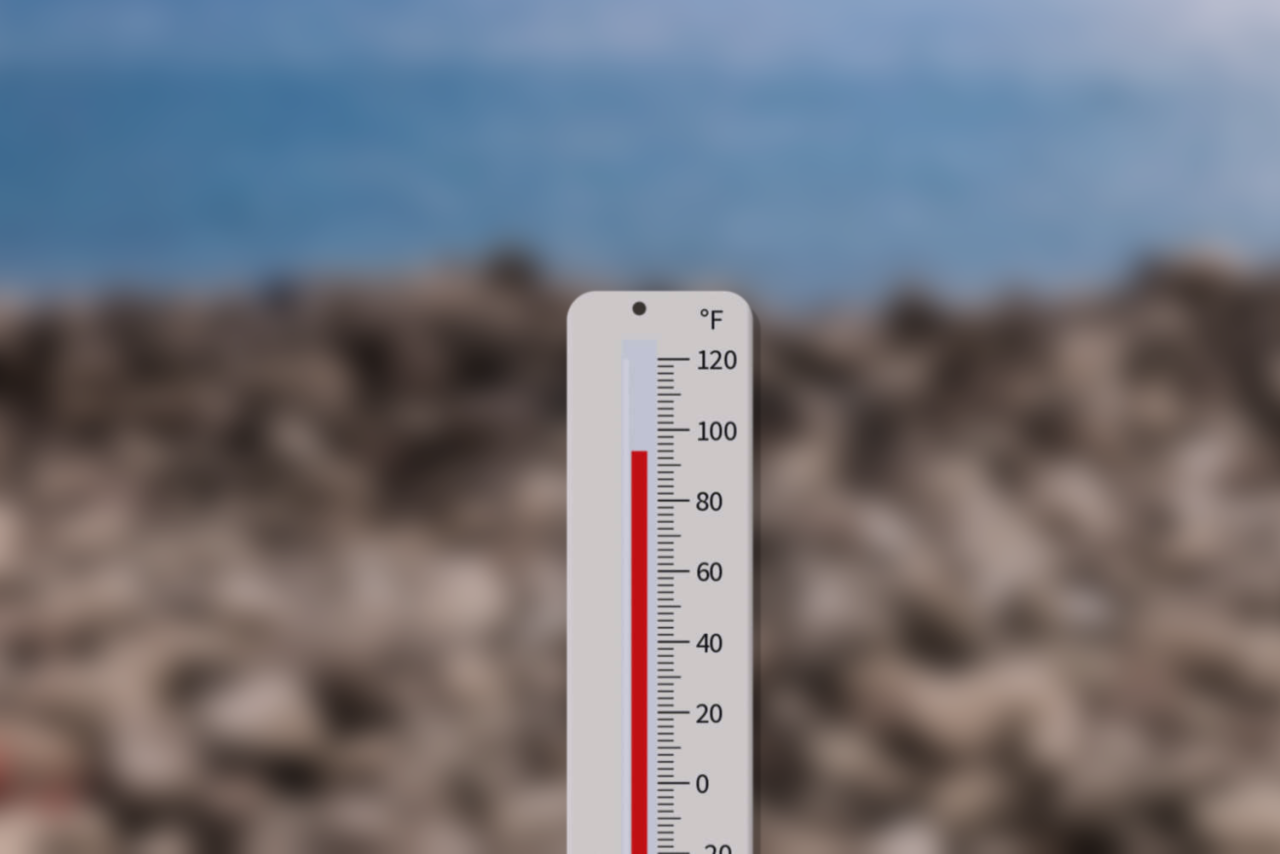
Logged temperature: 94; °F
